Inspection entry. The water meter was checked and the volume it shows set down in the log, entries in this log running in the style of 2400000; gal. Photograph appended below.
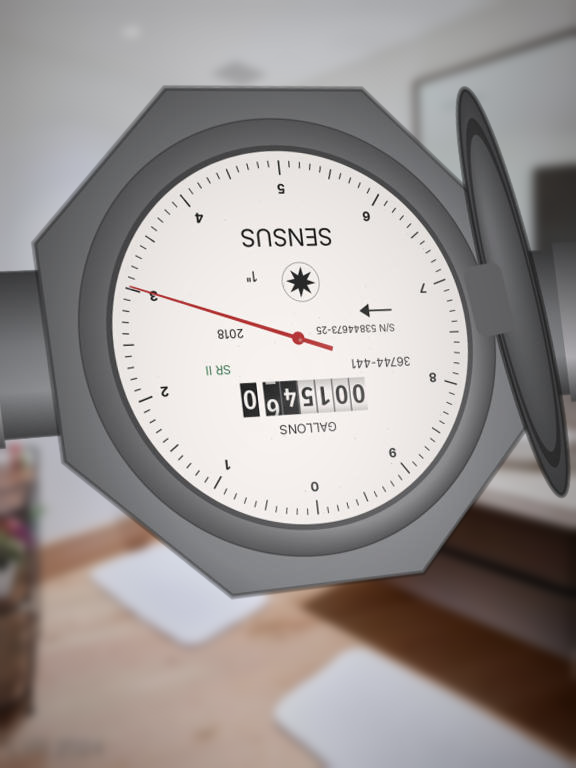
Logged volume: 15463.0; gal
